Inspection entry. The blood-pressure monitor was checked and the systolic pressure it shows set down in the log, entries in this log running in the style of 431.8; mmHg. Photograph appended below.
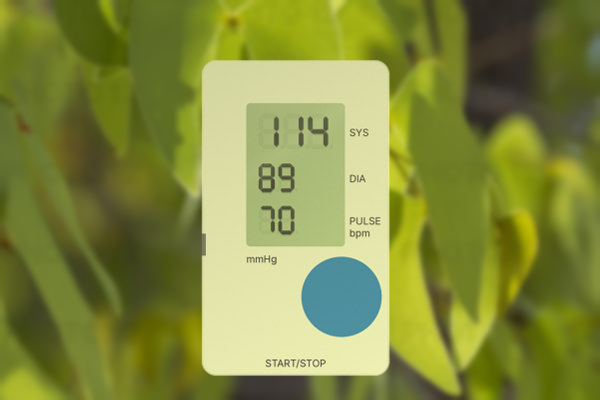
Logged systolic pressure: 114; mmHg
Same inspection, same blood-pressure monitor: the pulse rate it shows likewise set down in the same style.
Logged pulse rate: 70; bpm
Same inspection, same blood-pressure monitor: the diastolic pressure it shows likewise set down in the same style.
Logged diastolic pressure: 89; mmHg
